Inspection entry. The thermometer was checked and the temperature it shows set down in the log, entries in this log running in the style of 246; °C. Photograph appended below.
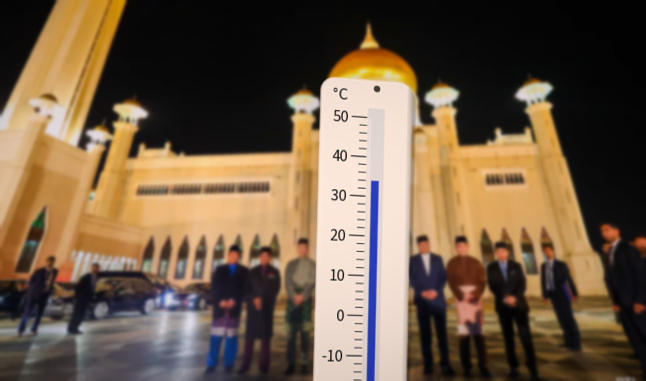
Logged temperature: 34; °C
